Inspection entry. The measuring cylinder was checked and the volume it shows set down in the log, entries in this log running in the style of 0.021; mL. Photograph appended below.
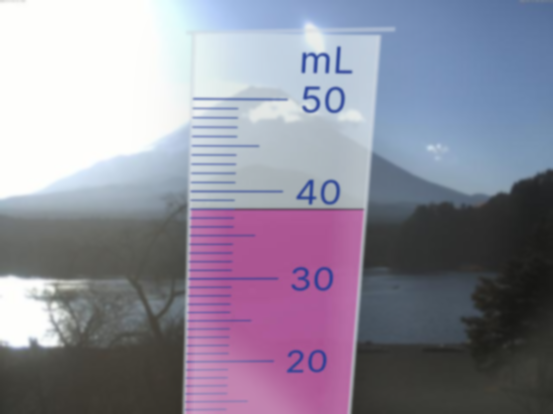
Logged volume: 38; mL
